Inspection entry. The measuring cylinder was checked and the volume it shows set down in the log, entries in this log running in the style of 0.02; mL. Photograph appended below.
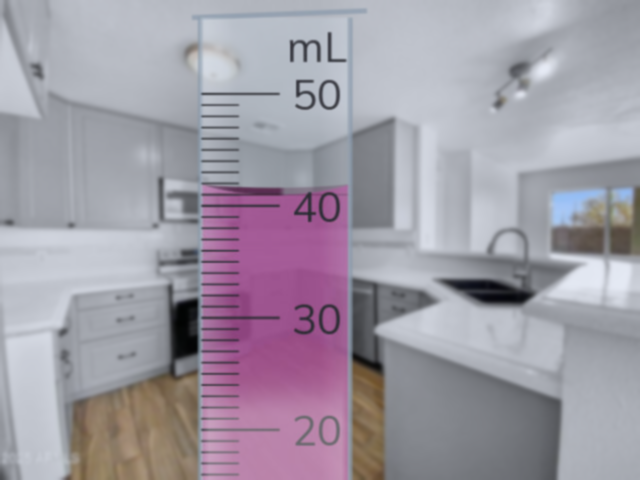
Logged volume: 41; mL
